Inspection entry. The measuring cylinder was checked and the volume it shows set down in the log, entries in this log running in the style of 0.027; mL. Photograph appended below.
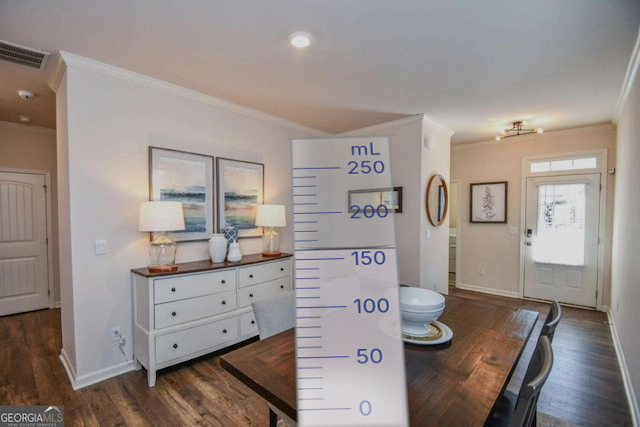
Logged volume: 160; mL
